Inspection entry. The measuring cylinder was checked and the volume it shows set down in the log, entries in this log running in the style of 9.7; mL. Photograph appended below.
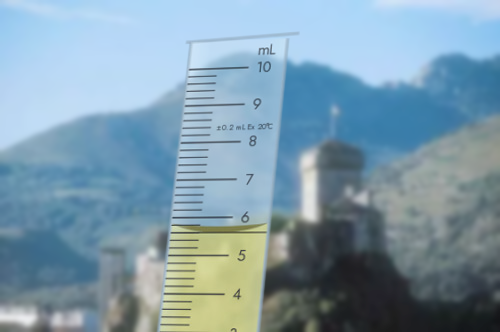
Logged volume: 5.6; mL
